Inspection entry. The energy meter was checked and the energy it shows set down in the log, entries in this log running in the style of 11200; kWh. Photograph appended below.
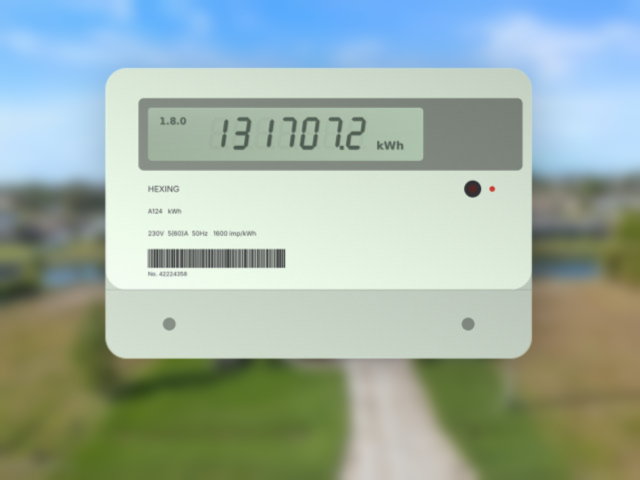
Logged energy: 131707.2; kWh
